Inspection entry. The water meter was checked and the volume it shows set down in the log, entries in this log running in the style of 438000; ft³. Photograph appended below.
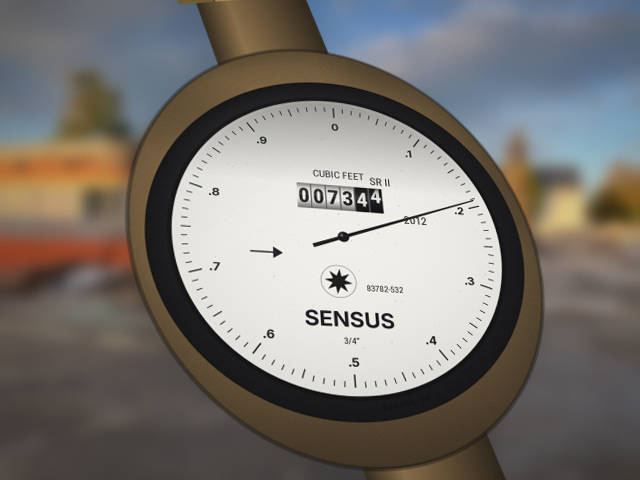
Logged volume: 7344.19; ft³
